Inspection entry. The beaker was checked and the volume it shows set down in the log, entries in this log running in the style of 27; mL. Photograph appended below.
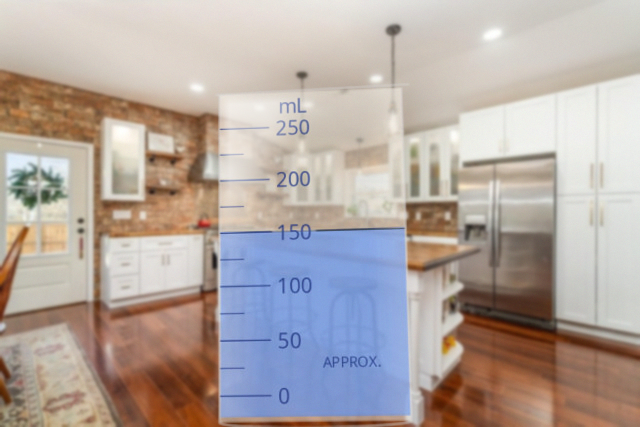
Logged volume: 150; mL
